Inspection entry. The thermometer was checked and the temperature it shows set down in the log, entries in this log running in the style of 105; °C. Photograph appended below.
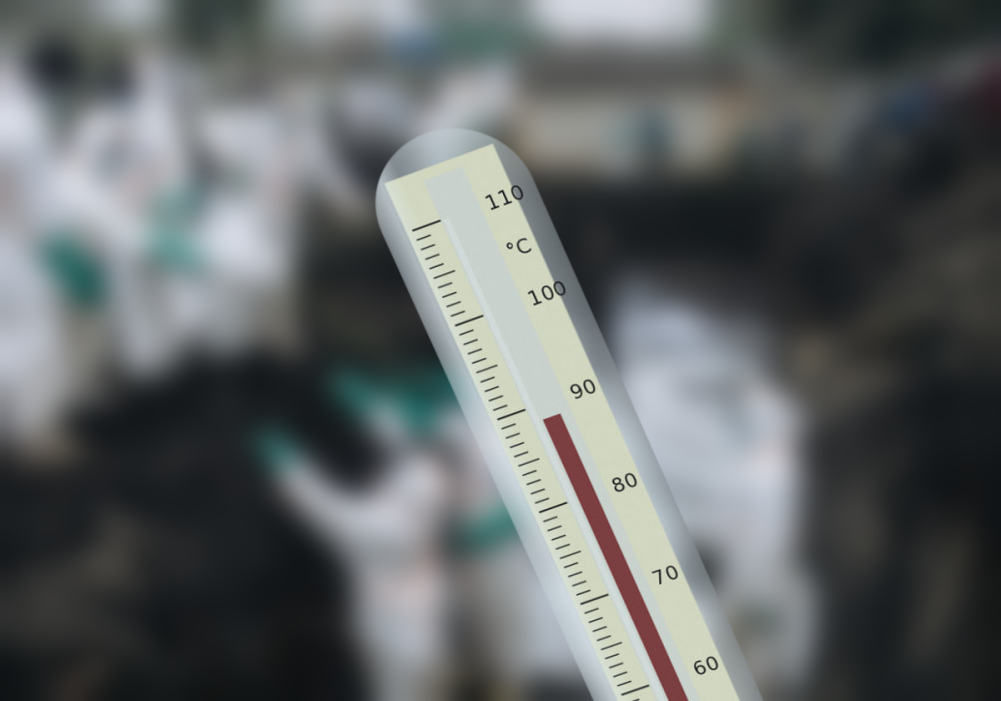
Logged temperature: 88.5; °C
